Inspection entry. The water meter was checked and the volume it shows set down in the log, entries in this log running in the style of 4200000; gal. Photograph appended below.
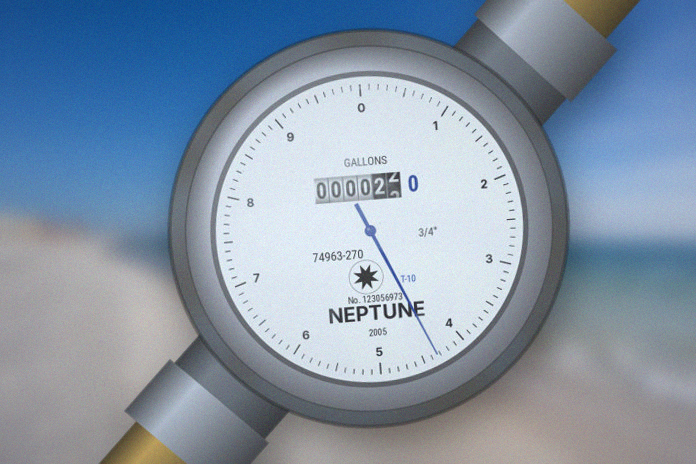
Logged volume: 224.3; gal
